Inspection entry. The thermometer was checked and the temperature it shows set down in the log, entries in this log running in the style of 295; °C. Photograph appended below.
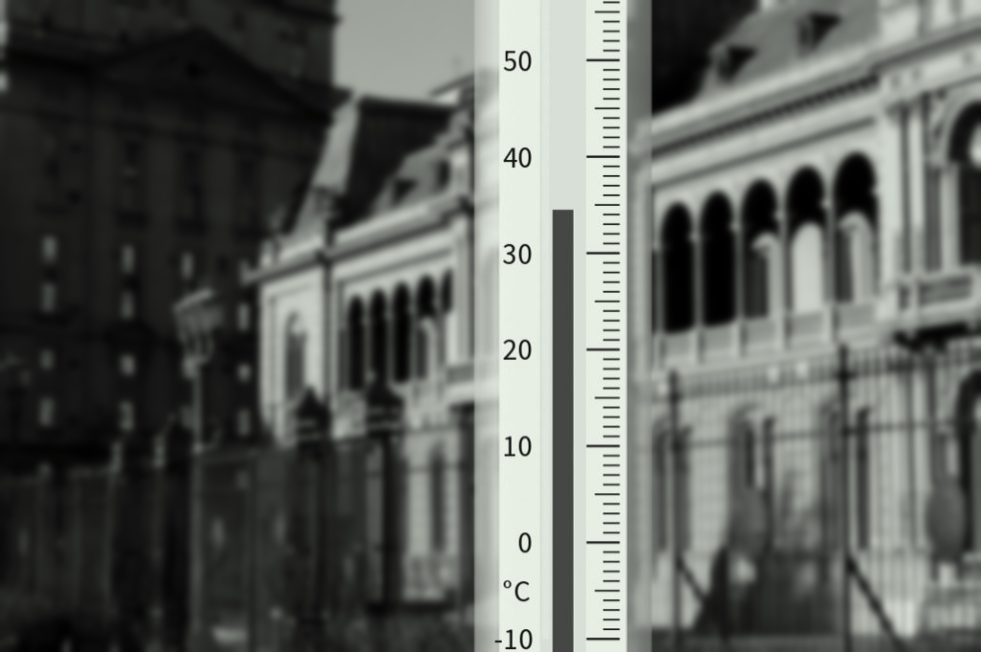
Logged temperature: 34.5; °C
